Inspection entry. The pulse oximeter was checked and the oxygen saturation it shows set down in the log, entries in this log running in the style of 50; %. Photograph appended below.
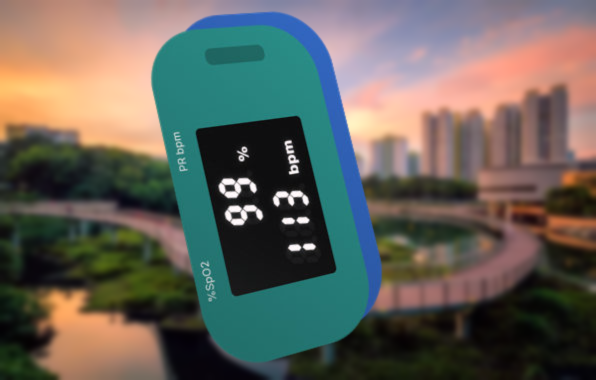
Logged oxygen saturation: 99; %
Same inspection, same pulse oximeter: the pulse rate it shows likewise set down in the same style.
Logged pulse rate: 113; bpm
